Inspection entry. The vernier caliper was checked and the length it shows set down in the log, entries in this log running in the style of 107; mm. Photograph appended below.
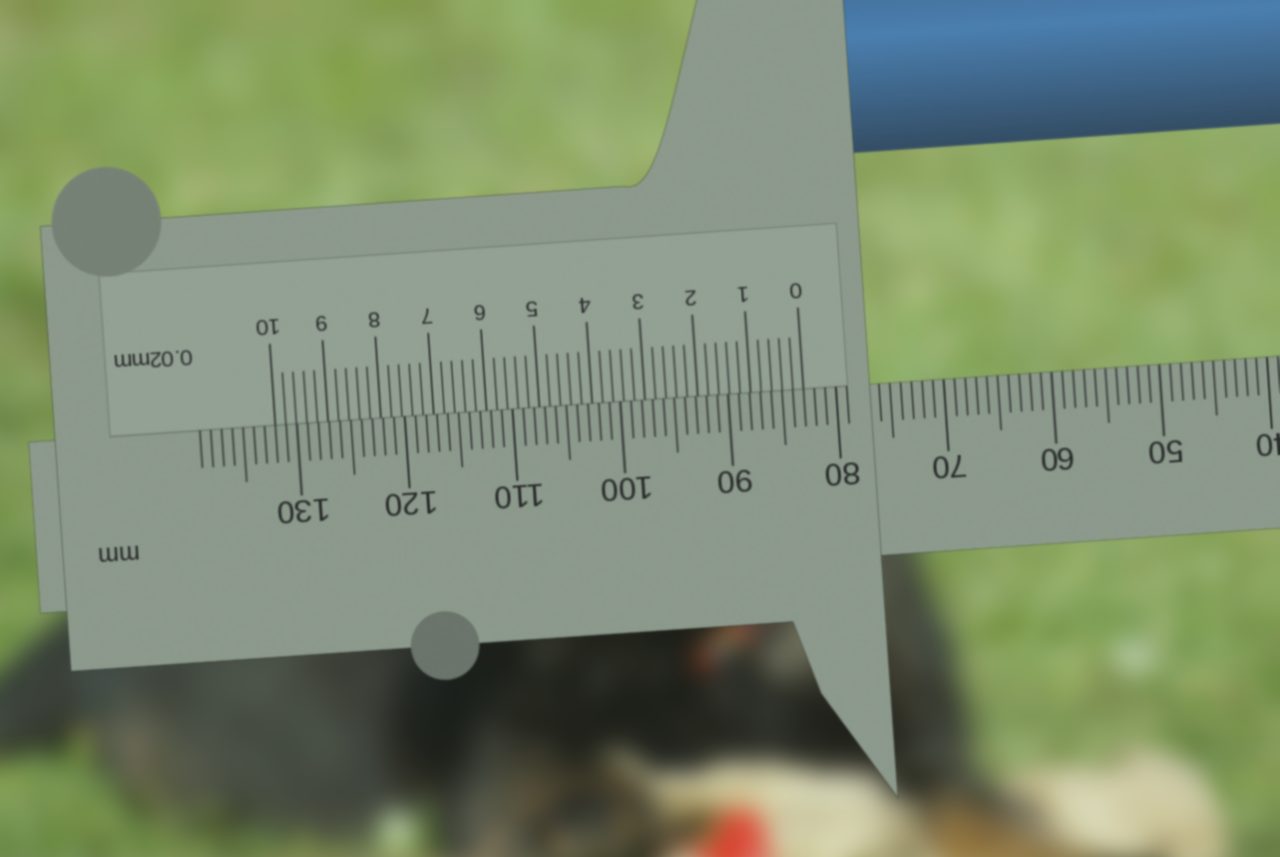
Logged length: 83.0; mm
